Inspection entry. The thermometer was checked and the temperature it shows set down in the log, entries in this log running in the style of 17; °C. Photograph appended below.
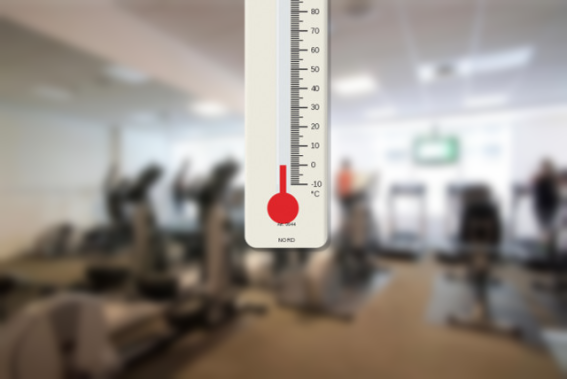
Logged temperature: 0; °C
